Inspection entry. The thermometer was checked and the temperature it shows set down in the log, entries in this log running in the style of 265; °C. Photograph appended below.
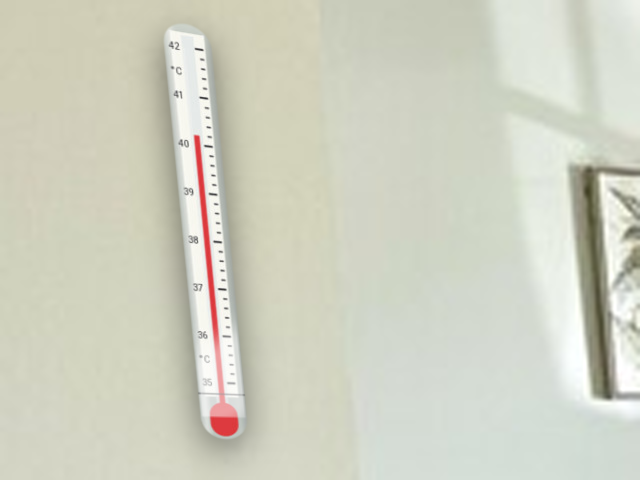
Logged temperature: 40.2; °C
